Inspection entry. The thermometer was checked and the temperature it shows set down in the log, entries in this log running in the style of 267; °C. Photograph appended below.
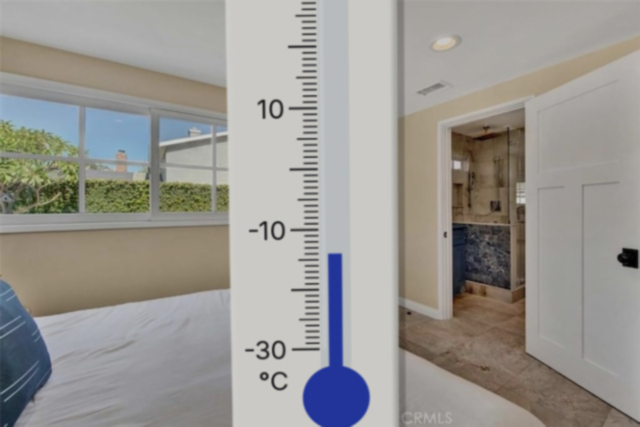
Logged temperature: -14; °C
